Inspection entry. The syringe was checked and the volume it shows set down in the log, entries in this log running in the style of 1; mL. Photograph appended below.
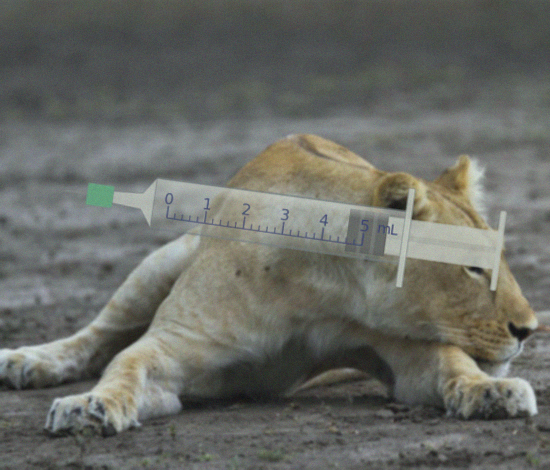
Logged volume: 4.6; mL
